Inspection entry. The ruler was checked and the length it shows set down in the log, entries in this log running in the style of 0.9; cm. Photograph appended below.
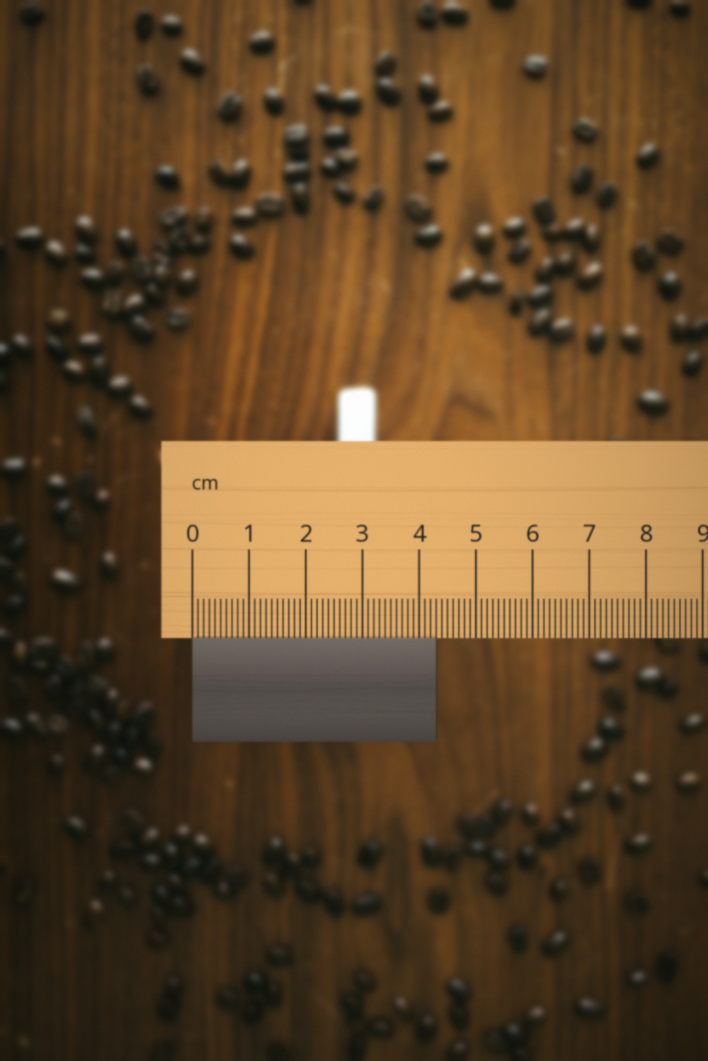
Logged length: 4.3; cm
